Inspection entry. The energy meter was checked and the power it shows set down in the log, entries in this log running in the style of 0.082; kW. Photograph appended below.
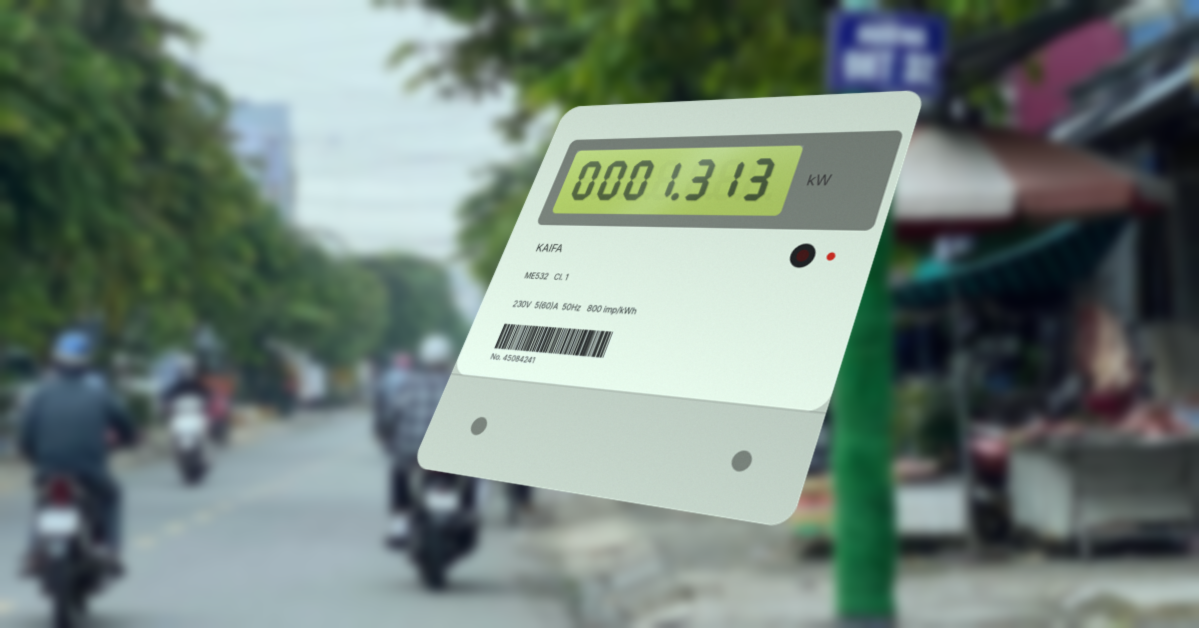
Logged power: 1.313; kW
